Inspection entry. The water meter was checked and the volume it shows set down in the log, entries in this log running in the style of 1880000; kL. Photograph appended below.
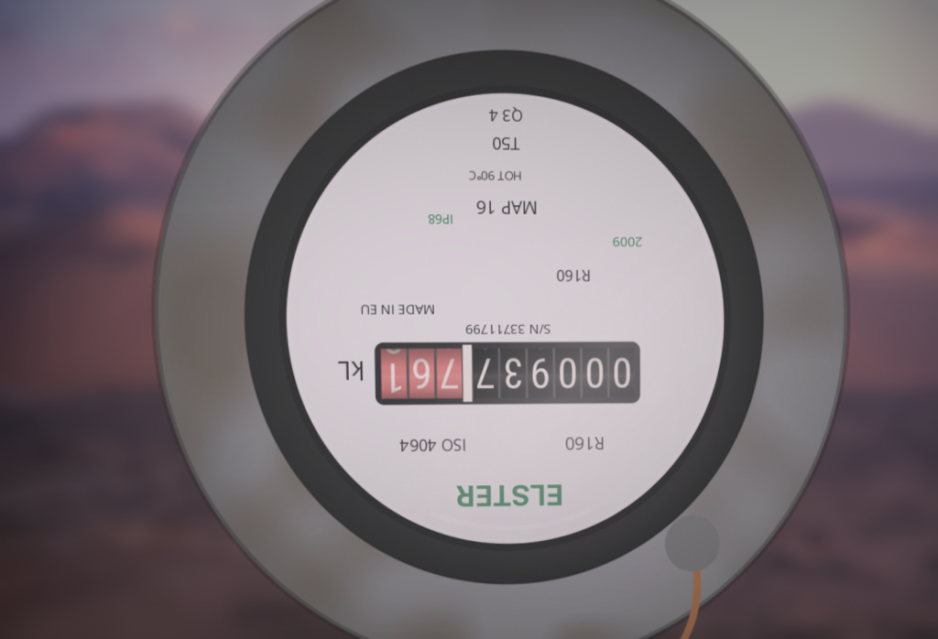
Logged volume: 937.761; kL
